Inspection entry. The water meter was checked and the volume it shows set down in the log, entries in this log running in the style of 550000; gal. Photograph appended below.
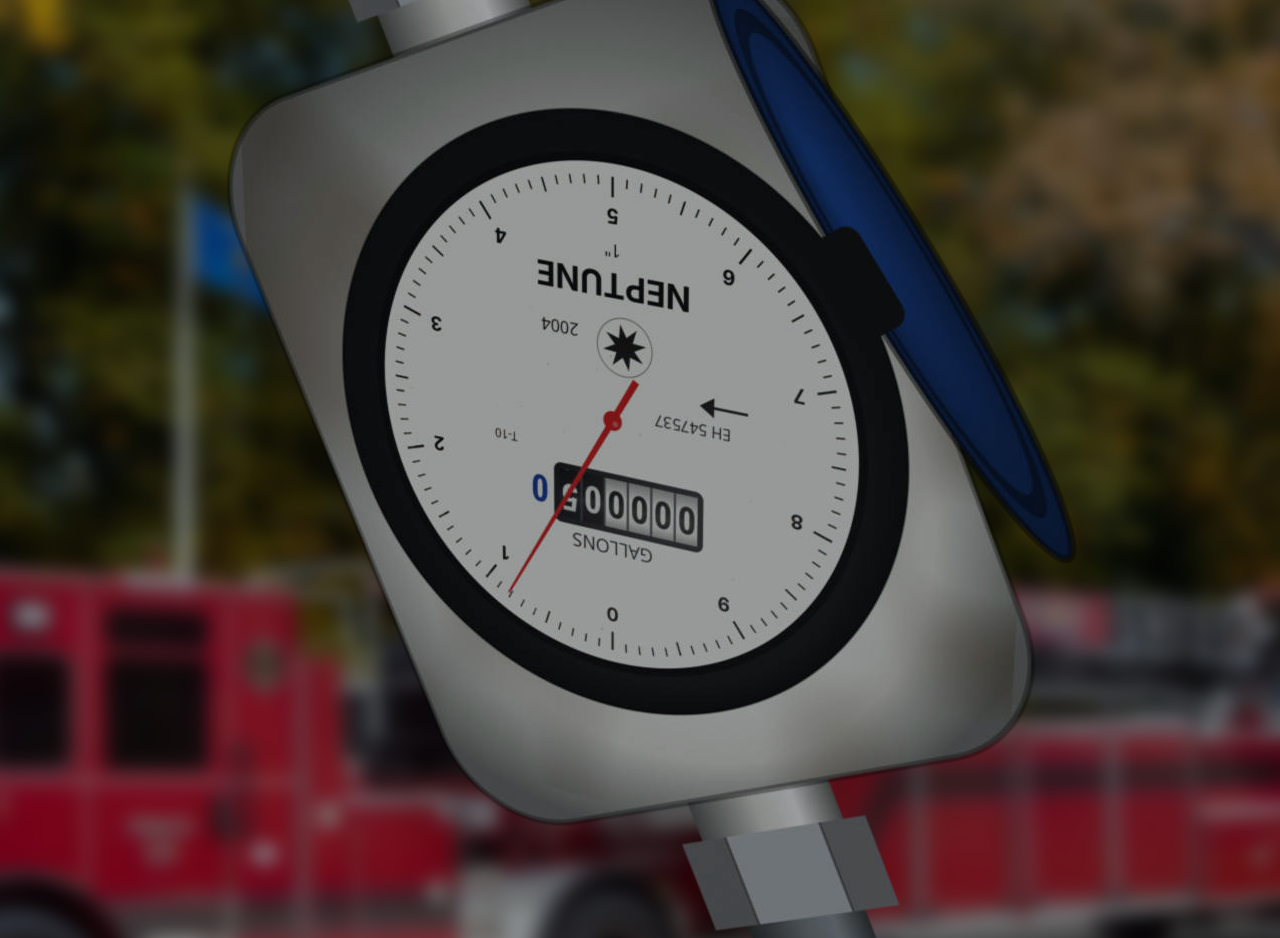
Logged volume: 50.8; gal
